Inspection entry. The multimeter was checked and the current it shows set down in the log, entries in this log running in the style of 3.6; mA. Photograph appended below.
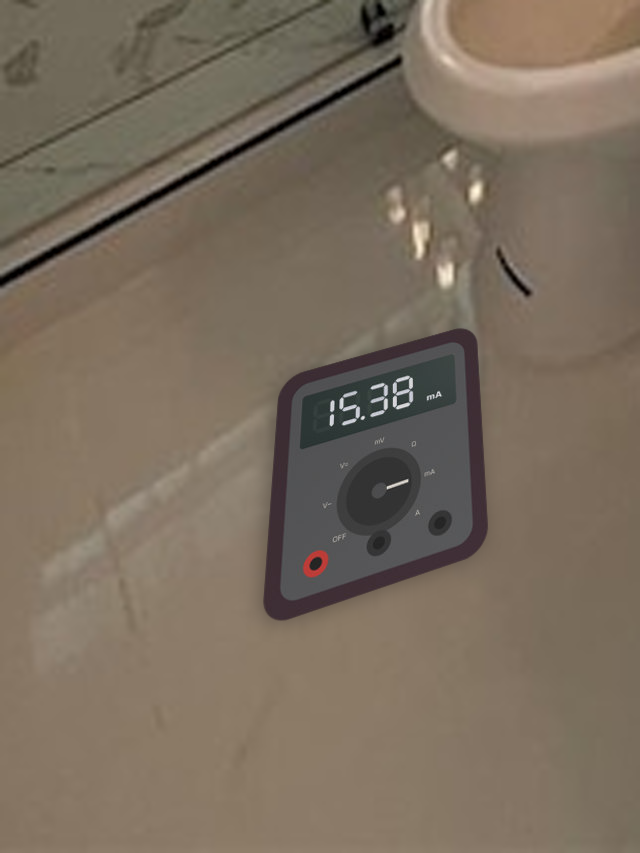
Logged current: 15.38; mA
